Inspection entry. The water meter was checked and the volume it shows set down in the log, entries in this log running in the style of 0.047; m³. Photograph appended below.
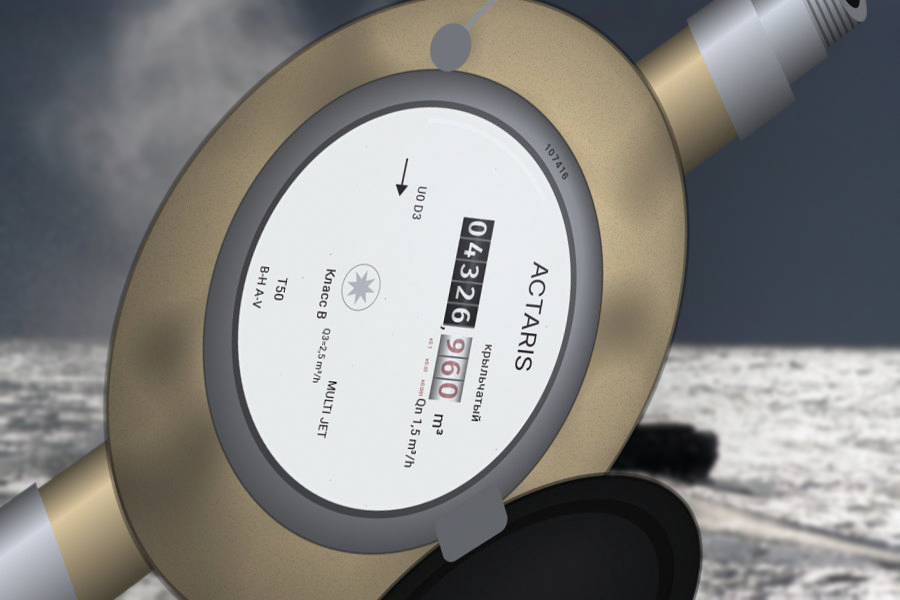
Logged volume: 4326.960; m³
